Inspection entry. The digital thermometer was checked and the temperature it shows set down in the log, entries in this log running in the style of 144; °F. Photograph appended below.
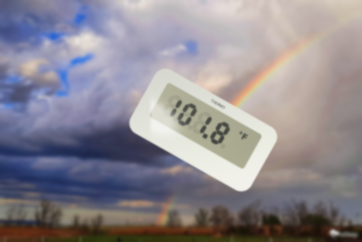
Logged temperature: 101.8; °F
